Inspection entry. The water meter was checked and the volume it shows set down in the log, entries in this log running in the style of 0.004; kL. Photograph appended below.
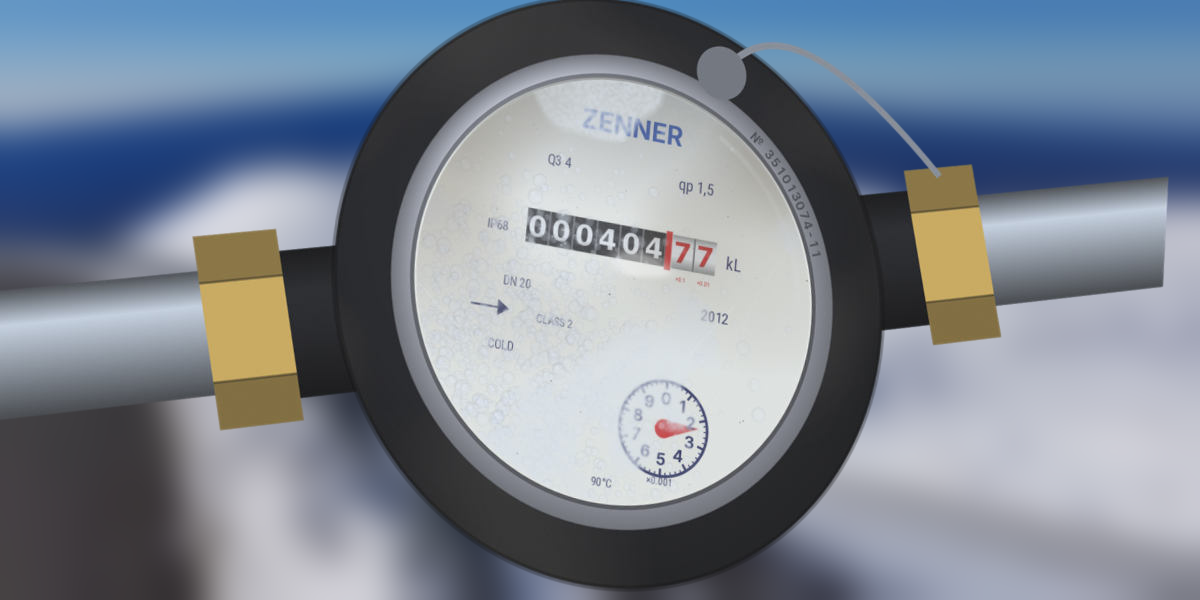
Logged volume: 404.772; kL
